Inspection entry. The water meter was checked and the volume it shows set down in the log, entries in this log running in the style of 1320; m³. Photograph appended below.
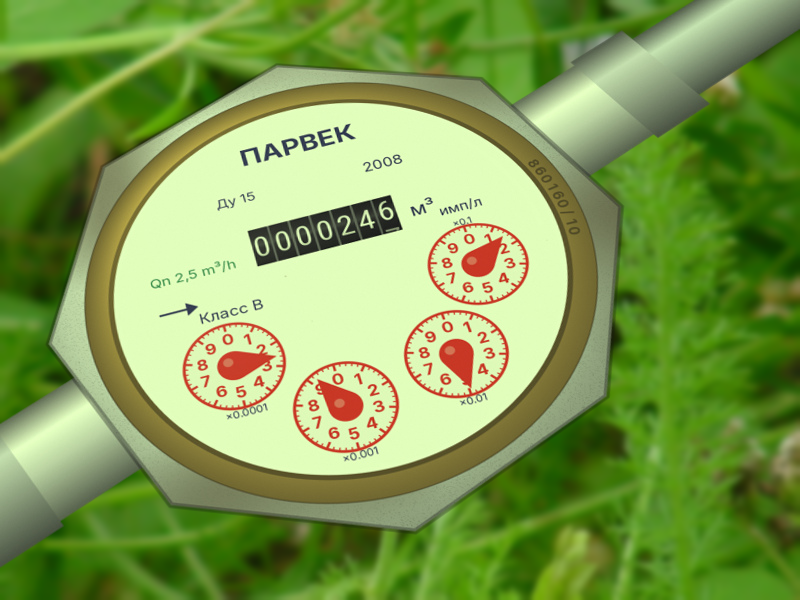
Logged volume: 246.1492; m³
